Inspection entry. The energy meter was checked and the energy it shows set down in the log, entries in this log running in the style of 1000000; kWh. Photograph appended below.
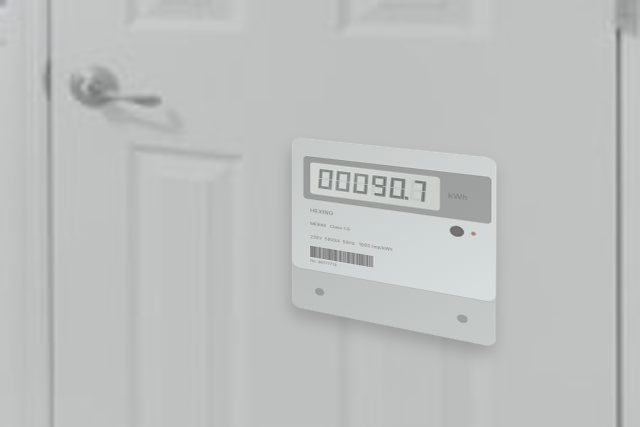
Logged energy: 90.7; kWh
